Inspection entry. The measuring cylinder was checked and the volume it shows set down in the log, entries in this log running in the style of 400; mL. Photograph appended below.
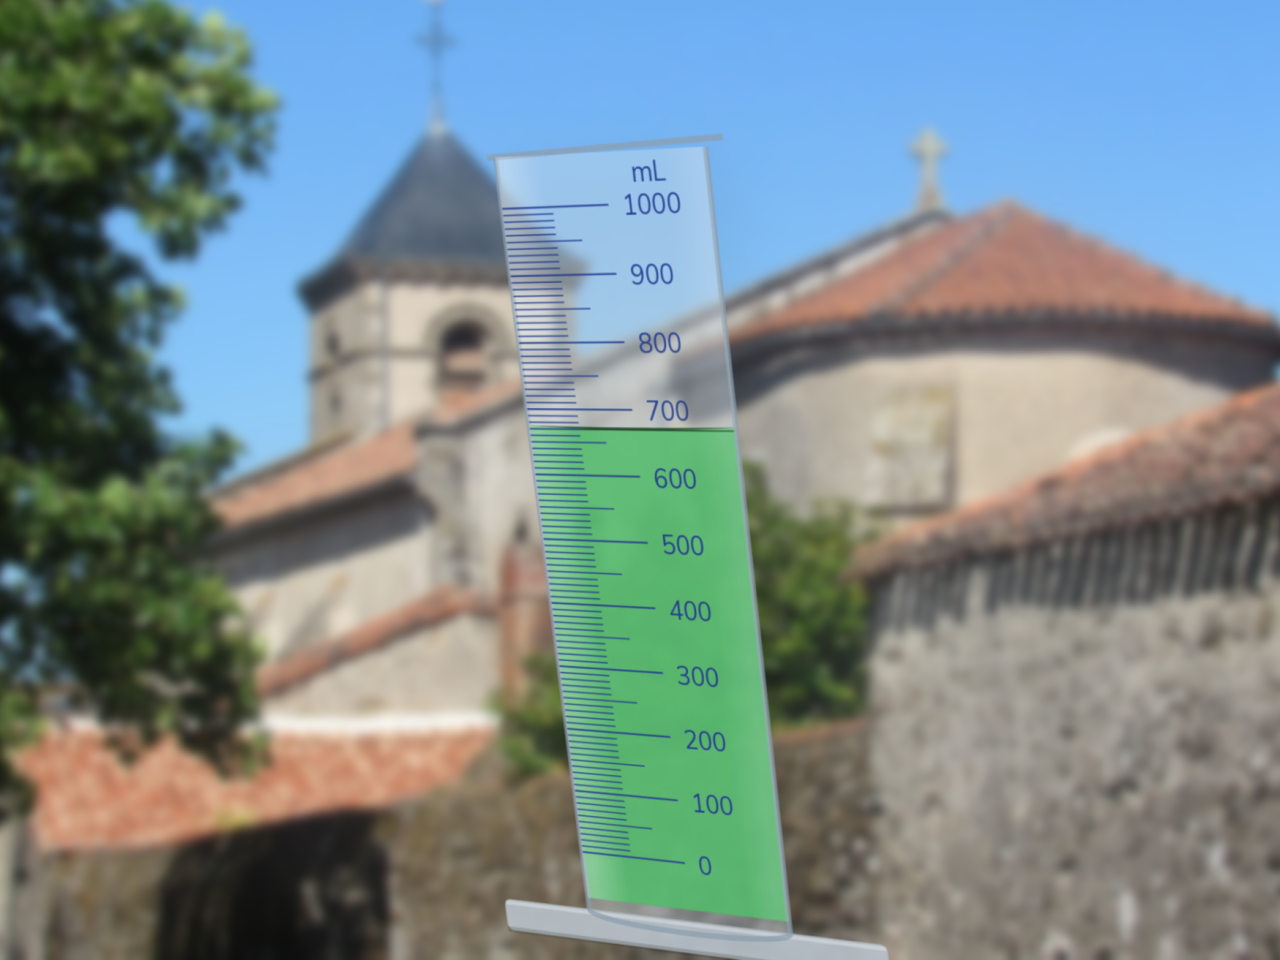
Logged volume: 670; mL
